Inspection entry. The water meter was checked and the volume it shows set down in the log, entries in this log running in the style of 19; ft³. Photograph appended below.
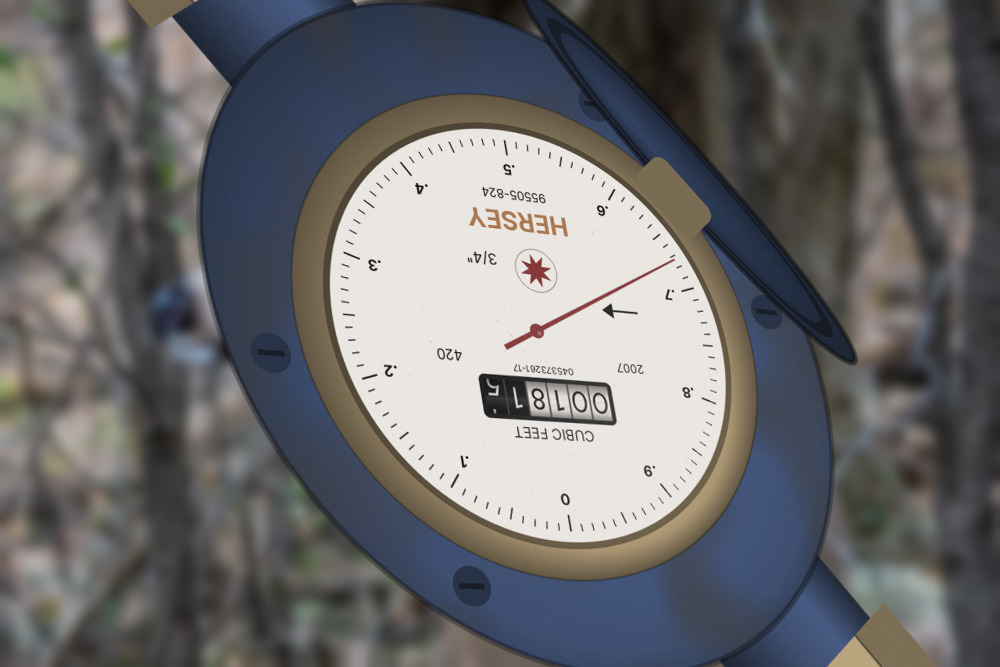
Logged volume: 1814.67; ft³
